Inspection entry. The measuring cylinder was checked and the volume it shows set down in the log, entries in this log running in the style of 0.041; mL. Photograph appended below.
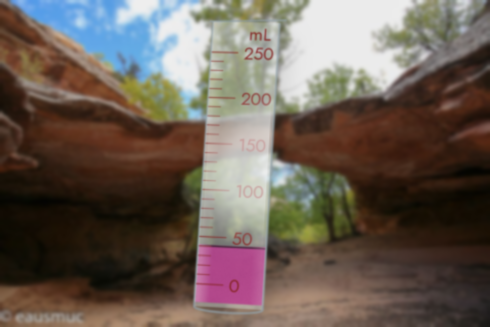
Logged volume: 40; mL
